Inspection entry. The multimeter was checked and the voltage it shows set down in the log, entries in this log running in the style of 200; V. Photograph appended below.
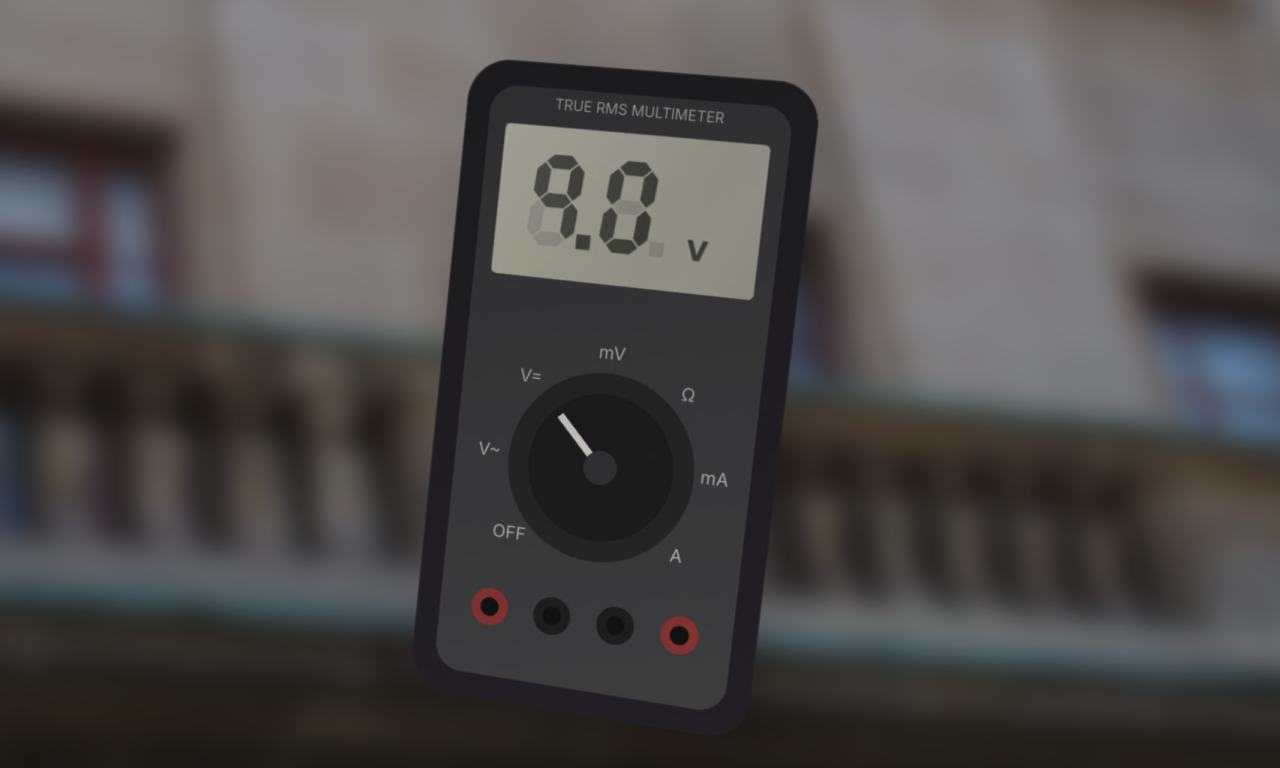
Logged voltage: 9.0; V
